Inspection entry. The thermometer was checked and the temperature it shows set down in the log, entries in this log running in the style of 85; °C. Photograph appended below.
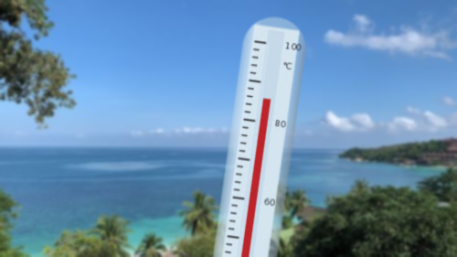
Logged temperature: 86; °C
